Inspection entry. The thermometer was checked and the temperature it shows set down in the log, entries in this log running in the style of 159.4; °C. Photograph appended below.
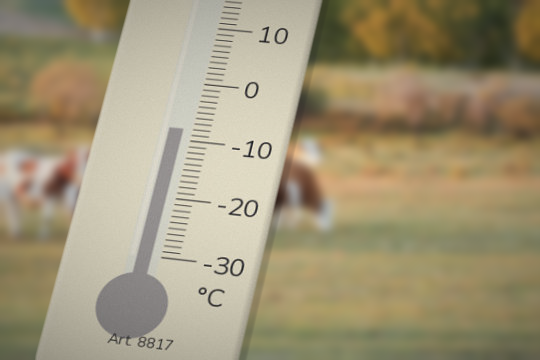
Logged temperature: -8; °C
